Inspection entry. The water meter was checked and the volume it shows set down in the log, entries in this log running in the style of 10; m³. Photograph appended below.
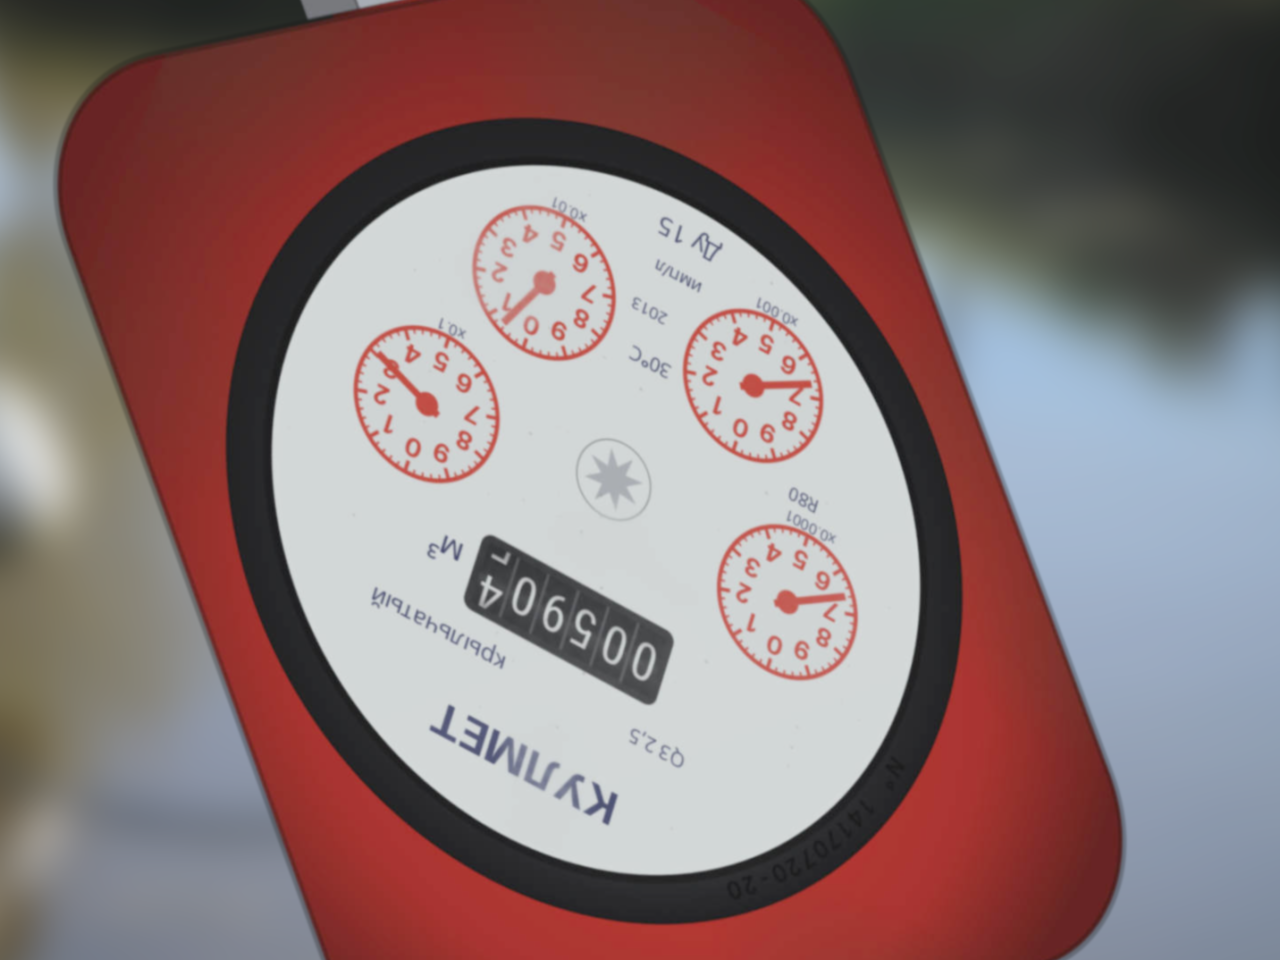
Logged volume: 5904.3066; m³
